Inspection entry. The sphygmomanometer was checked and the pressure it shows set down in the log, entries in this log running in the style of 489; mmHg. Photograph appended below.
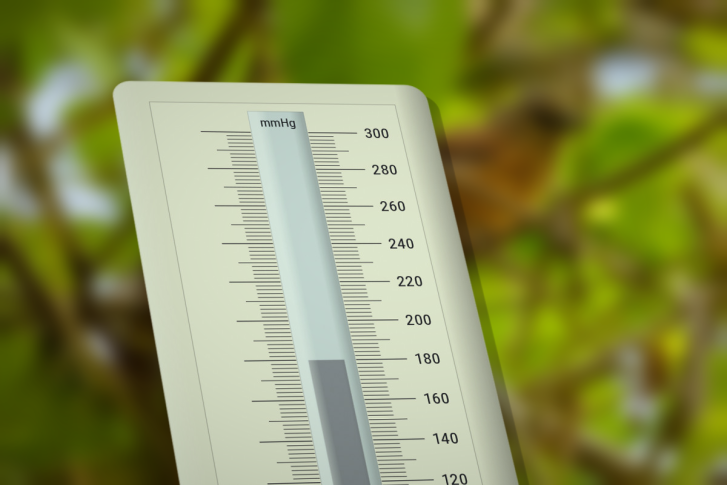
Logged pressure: 180; mmHg
